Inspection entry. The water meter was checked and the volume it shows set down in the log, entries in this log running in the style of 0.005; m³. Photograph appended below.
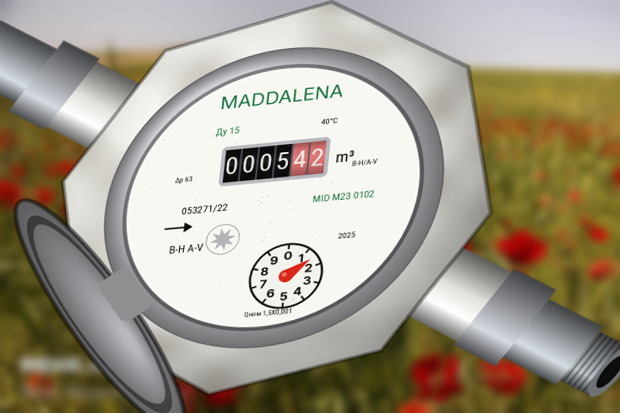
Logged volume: 5.421; m³
